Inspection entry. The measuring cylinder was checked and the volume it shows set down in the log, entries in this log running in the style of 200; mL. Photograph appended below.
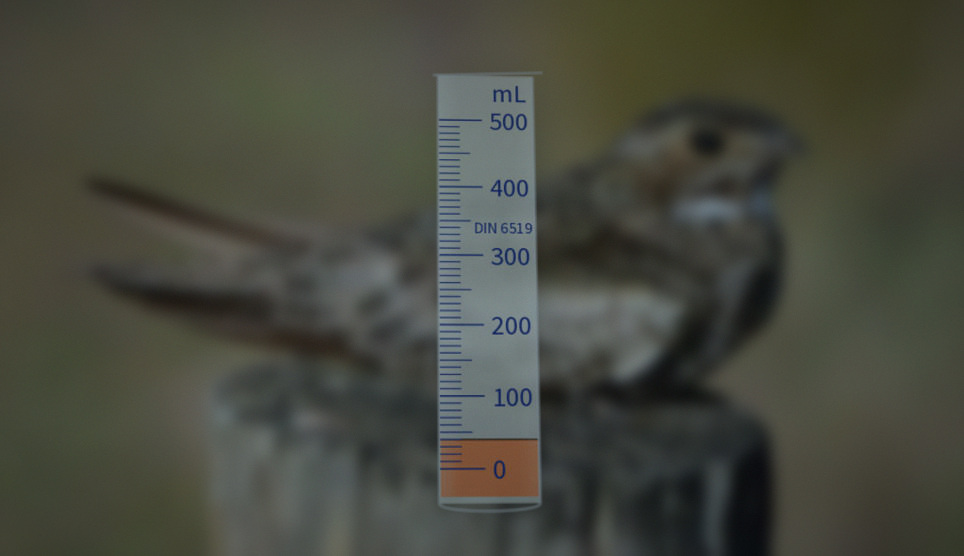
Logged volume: 40; mL
